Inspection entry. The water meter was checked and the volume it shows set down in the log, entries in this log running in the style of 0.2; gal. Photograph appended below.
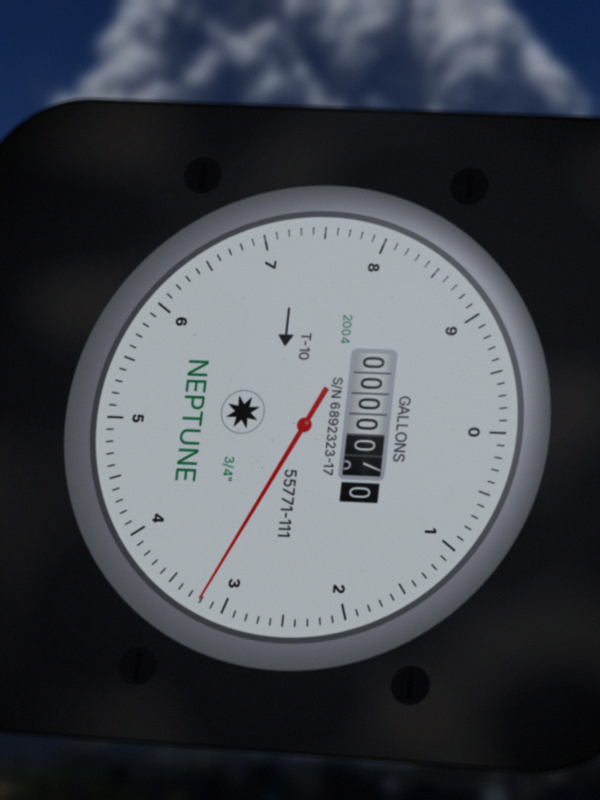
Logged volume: 73.2; gal
